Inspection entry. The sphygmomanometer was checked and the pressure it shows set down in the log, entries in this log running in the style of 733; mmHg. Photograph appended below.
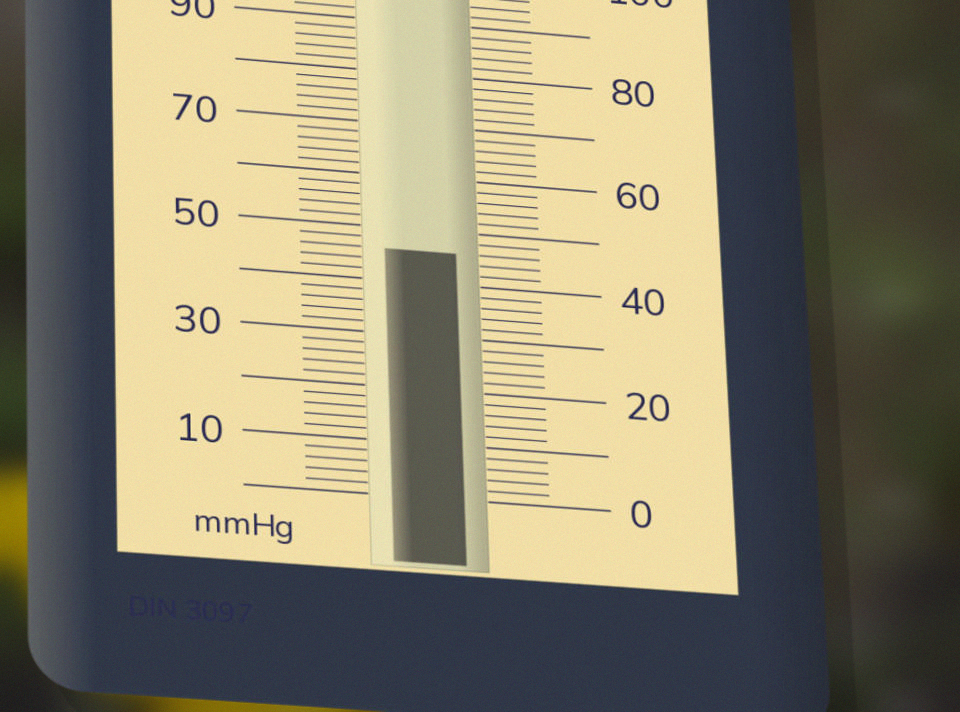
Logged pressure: 46; mmHg
